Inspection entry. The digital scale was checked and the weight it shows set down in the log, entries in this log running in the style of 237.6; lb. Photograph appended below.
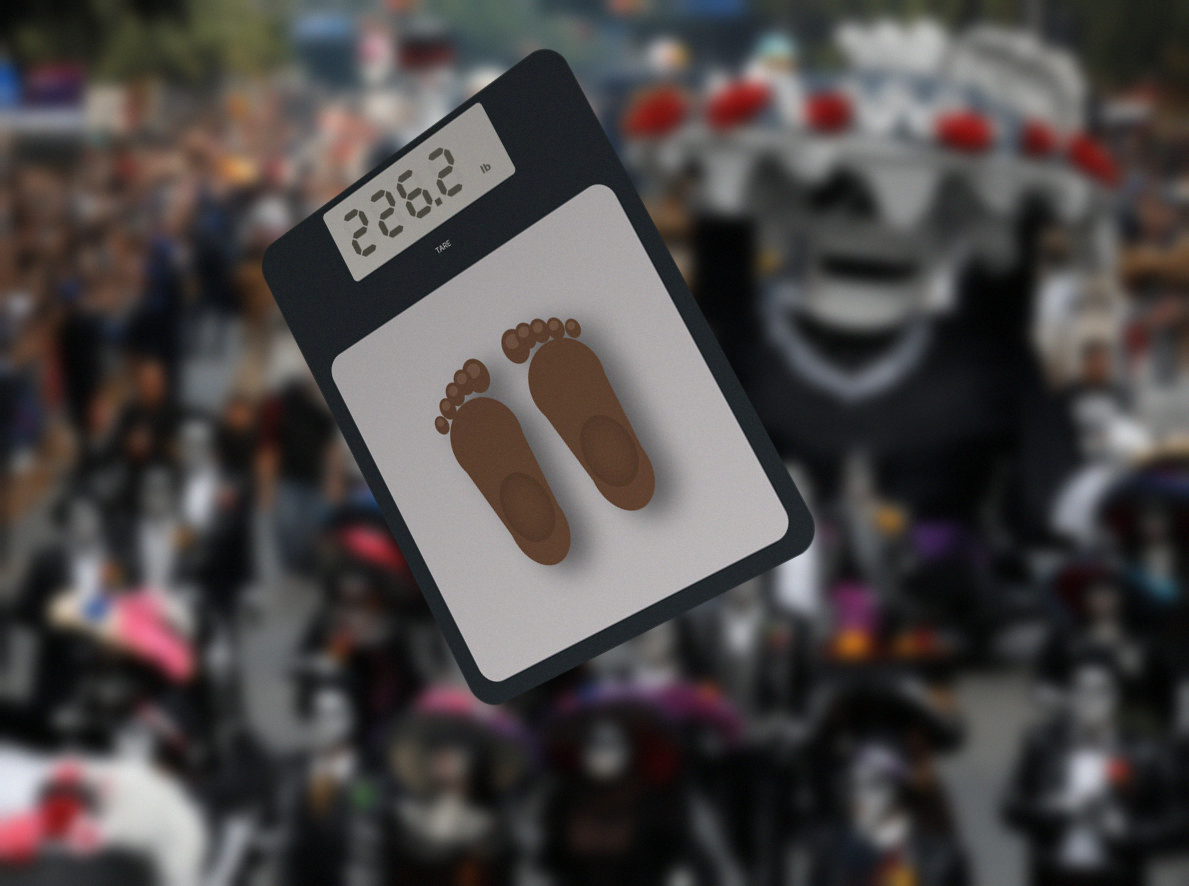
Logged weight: 226.2; lb
